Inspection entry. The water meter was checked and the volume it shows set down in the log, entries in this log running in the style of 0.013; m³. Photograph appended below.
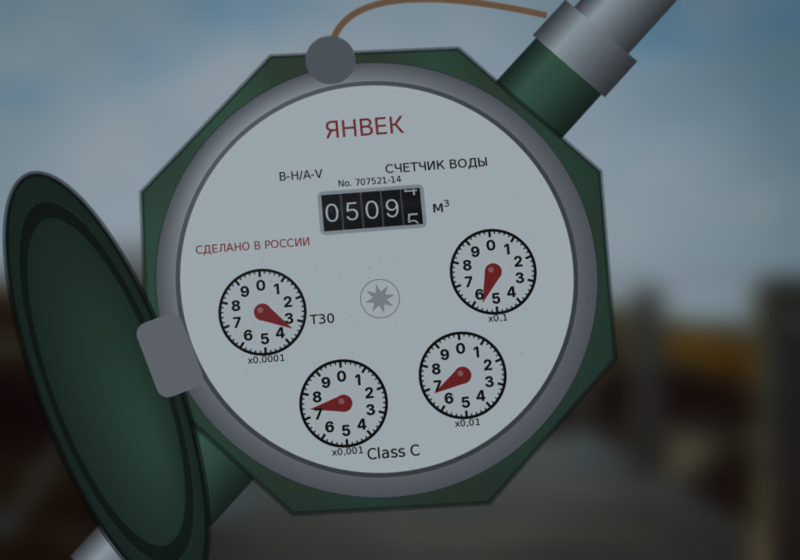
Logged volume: 5094.5673; m³
